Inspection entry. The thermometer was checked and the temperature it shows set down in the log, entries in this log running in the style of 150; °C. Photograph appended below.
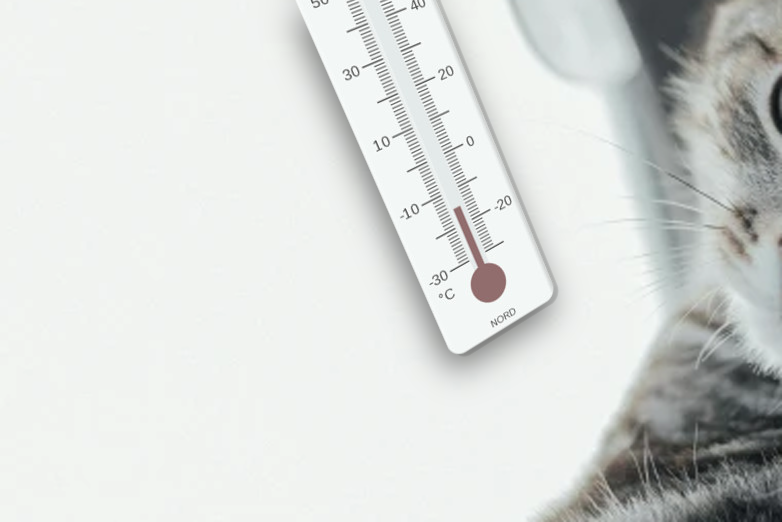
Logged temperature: -15; °C
